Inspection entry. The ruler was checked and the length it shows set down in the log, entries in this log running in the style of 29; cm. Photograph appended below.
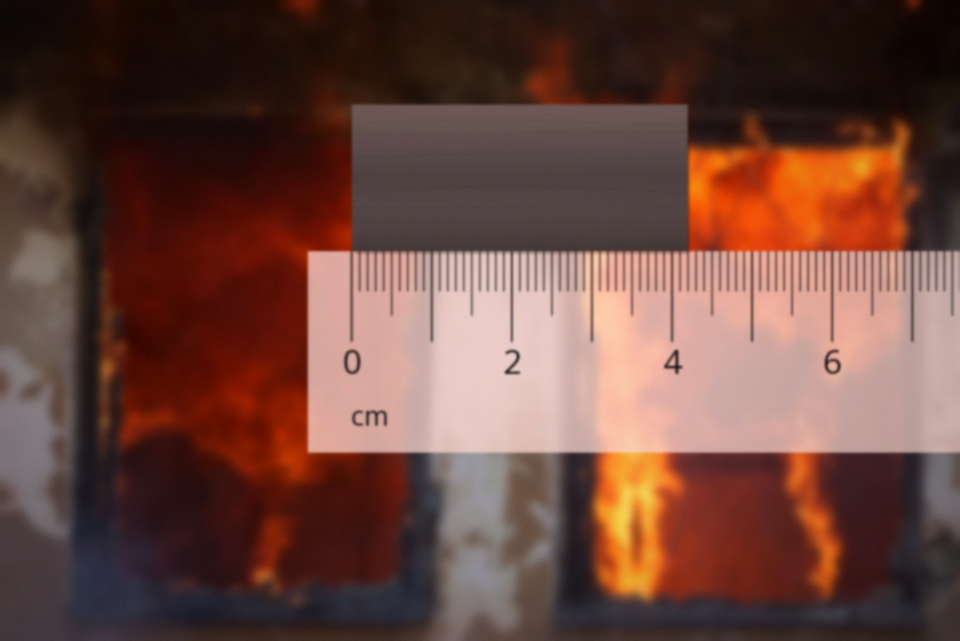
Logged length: 4.2; cm
